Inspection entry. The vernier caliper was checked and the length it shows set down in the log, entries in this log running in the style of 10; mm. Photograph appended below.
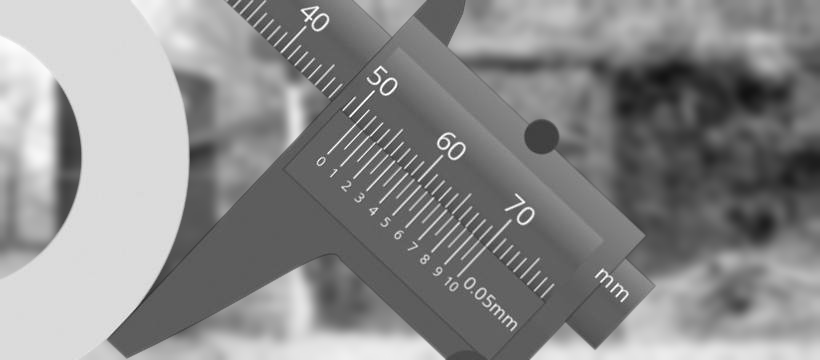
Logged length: 51.0; mm
